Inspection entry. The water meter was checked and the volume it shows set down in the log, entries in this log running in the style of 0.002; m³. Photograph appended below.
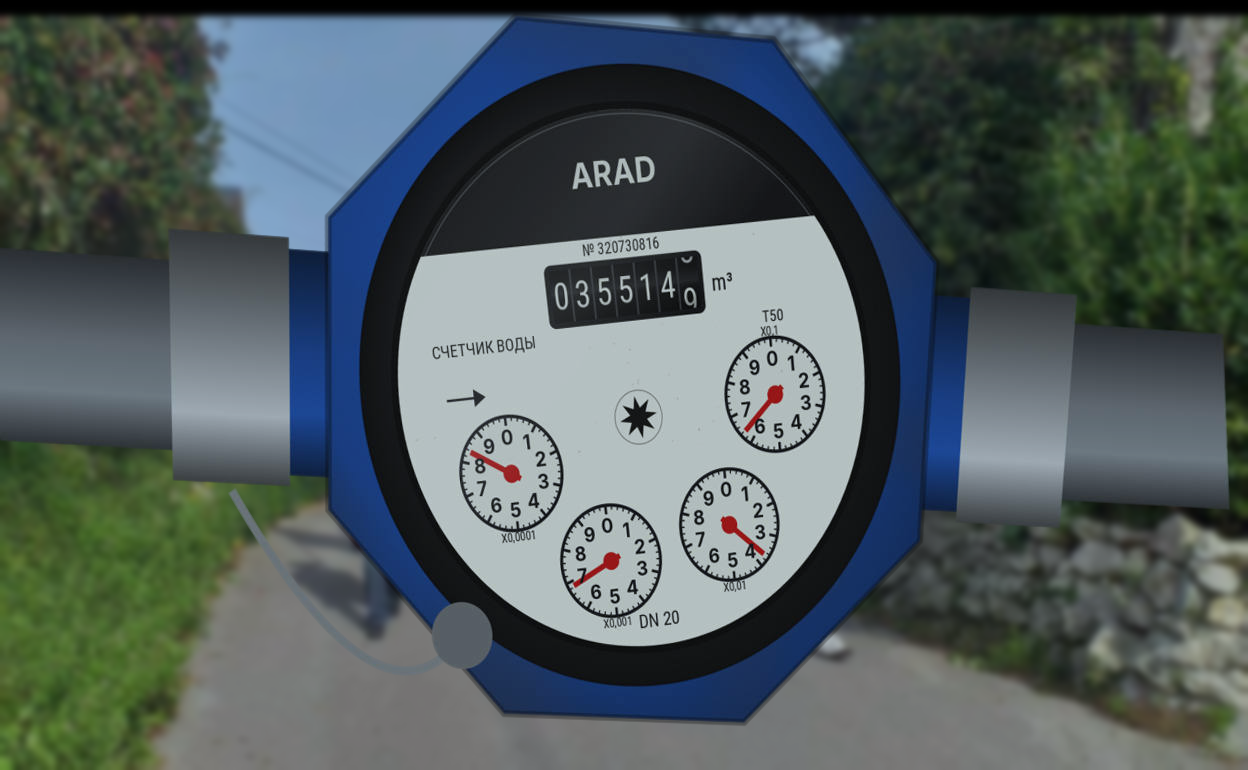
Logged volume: 355148.6368; m³
